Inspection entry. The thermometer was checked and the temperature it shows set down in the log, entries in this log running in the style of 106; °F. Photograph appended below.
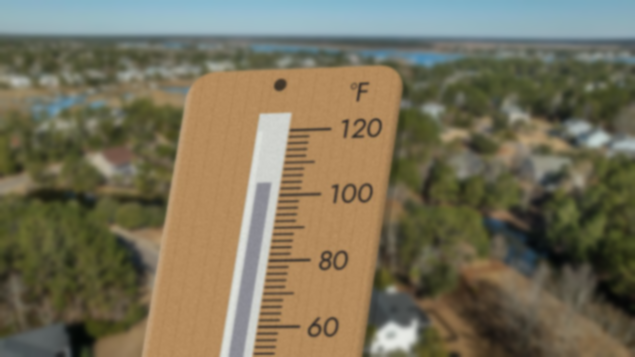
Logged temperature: 104; °F
